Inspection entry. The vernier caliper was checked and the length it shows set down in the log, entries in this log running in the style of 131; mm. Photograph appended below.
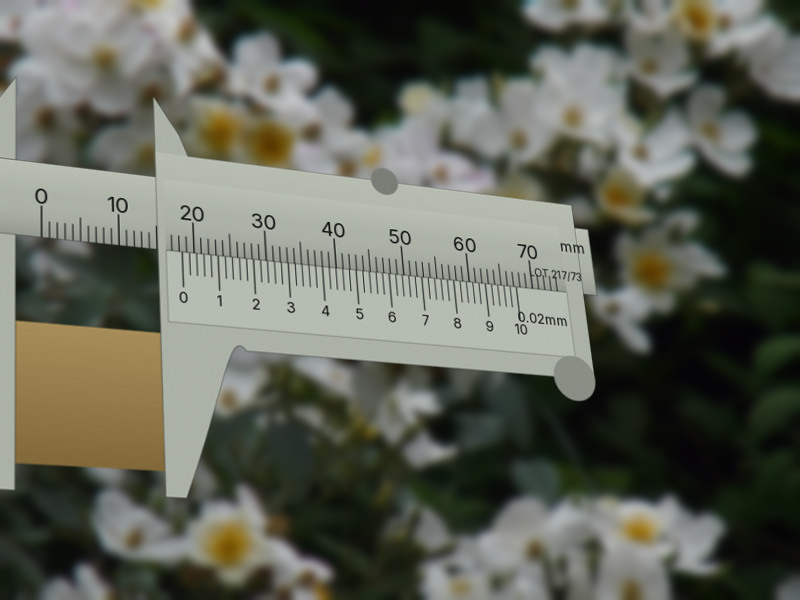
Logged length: 18.4; mm
